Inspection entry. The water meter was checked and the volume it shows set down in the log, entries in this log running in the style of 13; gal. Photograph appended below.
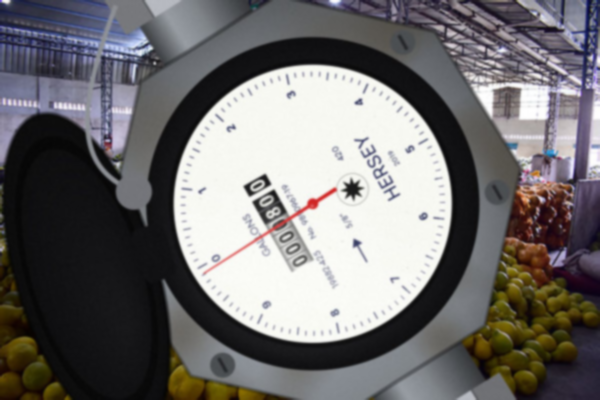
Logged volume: 799.9; gal
